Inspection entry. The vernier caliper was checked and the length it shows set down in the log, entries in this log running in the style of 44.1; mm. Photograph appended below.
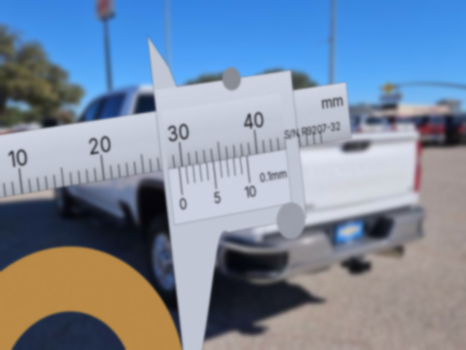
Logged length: 29.6; mm
